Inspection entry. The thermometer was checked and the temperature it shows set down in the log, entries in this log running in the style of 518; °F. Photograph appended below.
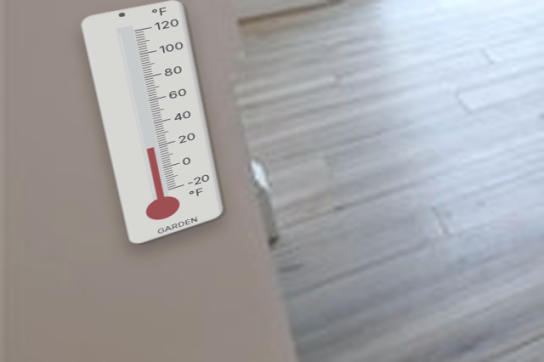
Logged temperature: 20; °F
